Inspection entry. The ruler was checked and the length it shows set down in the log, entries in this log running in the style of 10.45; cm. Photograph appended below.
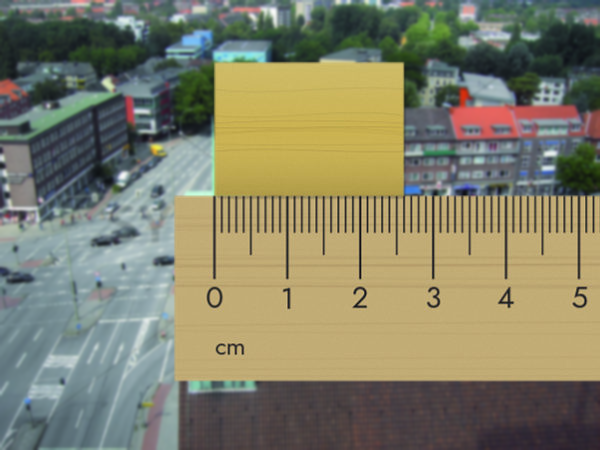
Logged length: 2.6; cm
